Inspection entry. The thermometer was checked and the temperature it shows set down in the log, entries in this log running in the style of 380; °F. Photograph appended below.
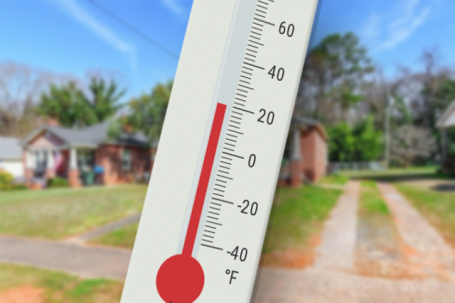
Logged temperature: 20; °F
